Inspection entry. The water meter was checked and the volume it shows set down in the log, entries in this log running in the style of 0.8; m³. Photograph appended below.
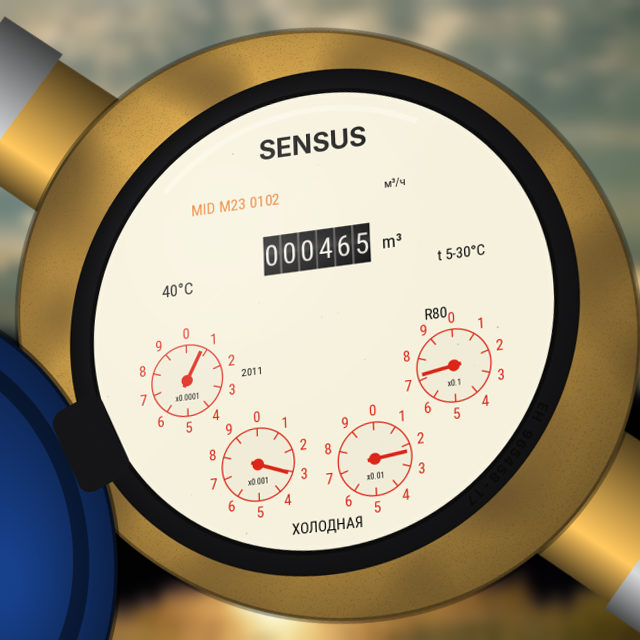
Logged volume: 465.7230; m³
